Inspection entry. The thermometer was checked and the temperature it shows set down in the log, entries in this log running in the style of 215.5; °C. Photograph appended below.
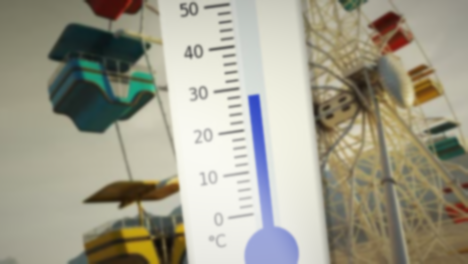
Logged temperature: 28; °C
